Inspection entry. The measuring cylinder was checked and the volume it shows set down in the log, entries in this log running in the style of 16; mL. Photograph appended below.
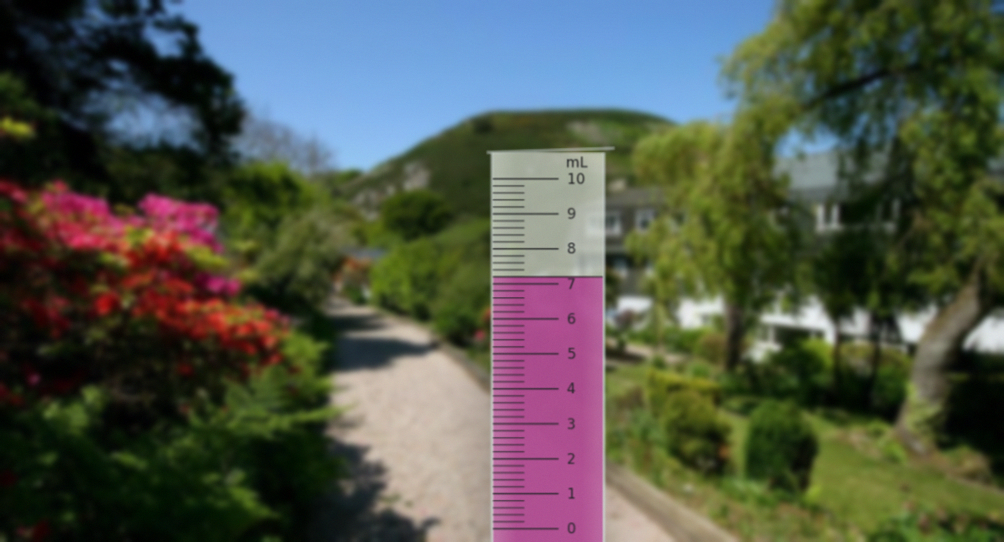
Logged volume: 7.2; mL
